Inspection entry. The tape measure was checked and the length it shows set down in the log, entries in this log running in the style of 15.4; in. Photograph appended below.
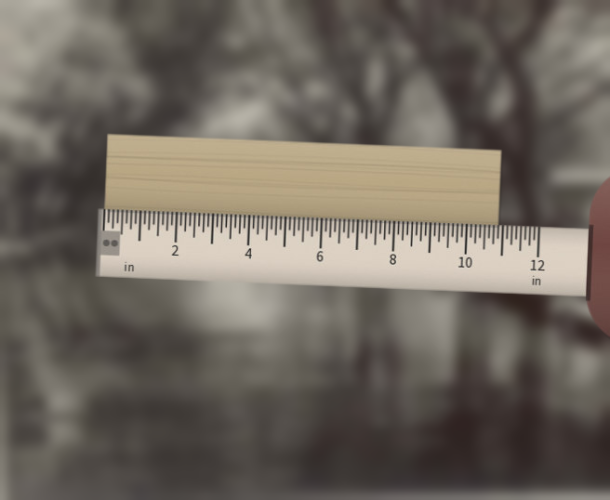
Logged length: 10.875; in
